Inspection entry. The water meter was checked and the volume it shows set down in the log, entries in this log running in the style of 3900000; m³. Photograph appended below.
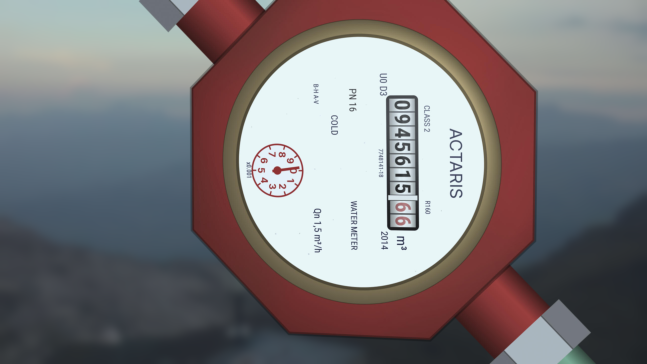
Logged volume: 945615.659; m³
